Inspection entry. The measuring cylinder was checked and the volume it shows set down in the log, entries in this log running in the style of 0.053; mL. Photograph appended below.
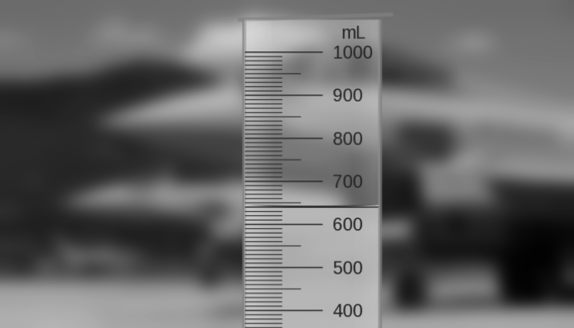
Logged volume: 640; mL
